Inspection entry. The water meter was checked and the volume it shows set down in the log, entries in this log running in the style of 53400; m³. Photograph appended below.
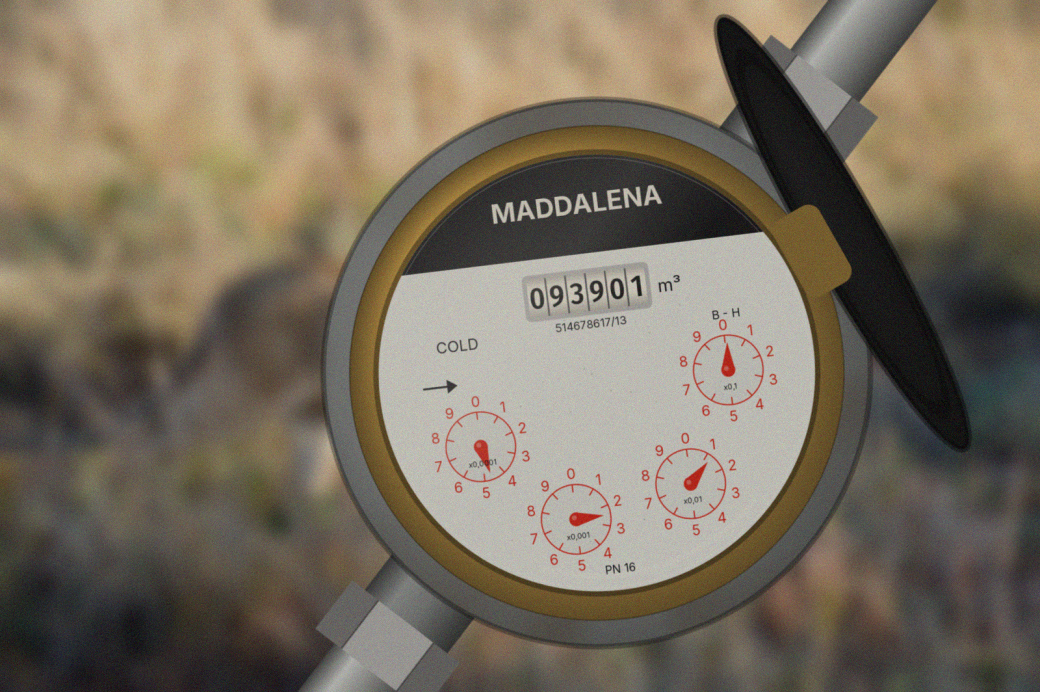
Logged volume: 93901.0124; m³
